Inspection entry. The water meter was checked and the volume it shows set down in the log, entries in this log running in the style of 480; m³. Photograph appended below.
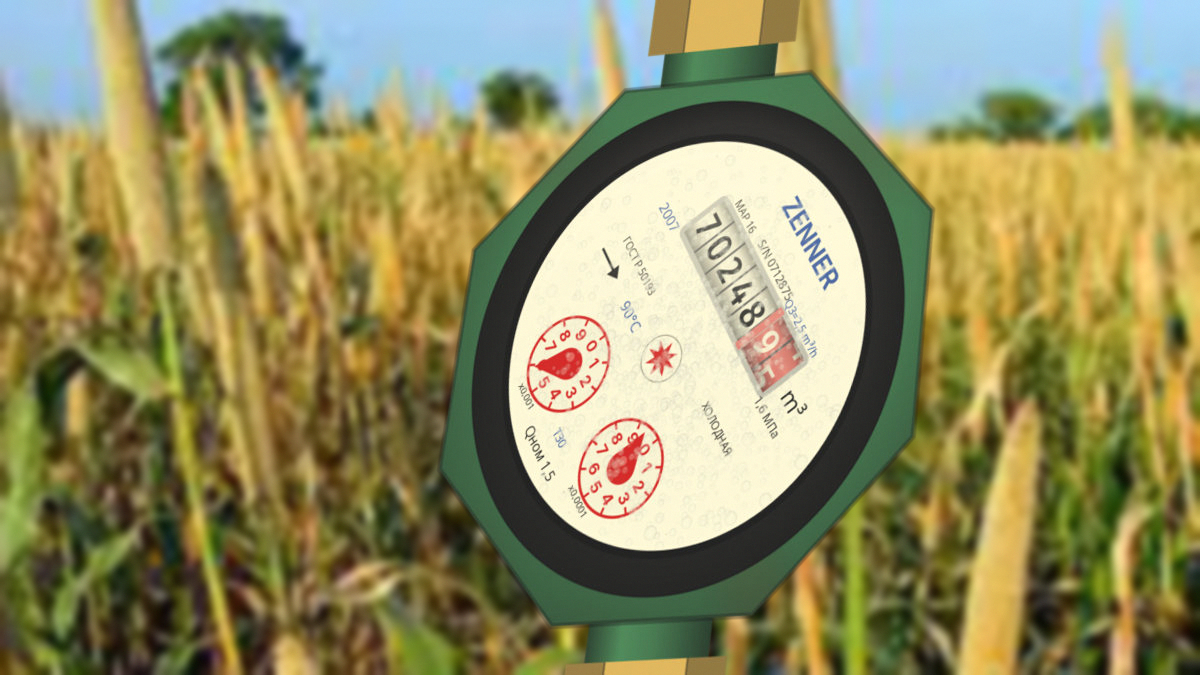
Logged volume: 70248.9459; m³
